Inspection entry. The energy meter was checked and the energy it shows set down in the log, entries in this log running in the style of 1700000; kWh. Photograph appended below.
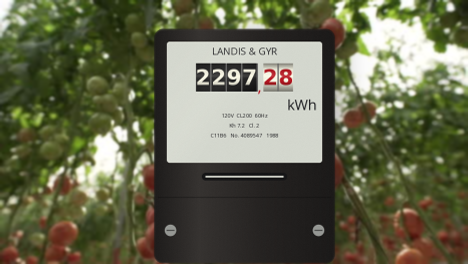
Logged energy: 2297.28; kWh
